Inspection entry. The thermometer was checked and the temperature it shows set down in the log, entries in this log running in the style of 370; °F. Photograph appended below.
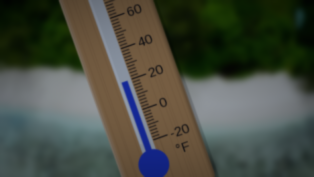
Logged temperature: 20; °F
